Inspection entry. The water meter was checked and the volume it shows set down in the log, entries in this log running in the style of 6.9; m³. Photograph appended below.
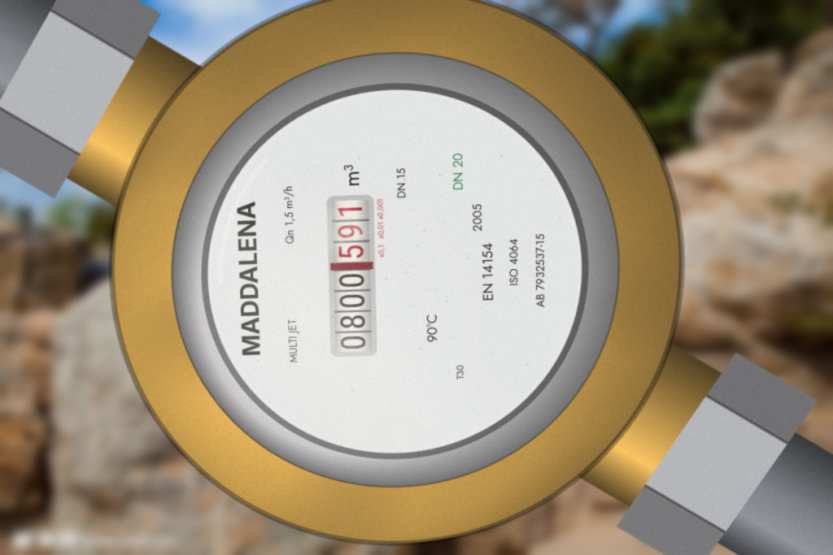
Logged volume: 800.591; m³
